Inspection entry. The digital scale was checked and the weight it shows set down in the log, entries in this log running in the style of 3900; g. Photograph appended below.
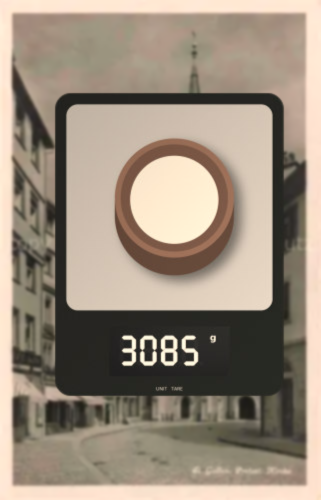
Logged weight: 3085; g
